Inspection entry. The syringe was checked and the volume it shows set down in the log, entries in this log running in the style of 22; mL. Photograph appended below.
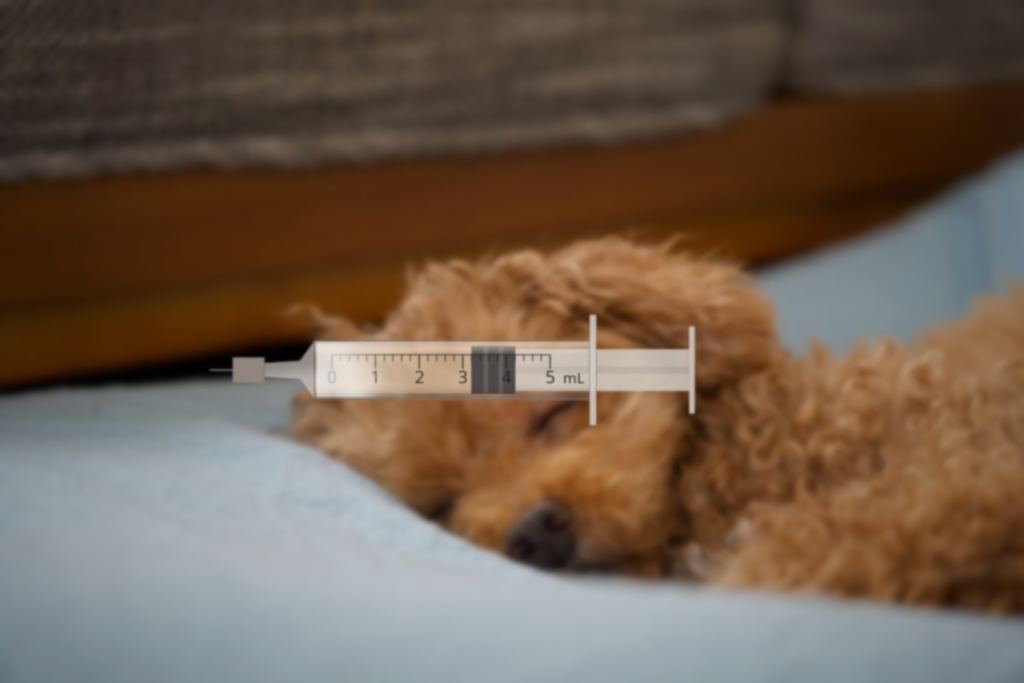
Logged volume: 3.2; mL
